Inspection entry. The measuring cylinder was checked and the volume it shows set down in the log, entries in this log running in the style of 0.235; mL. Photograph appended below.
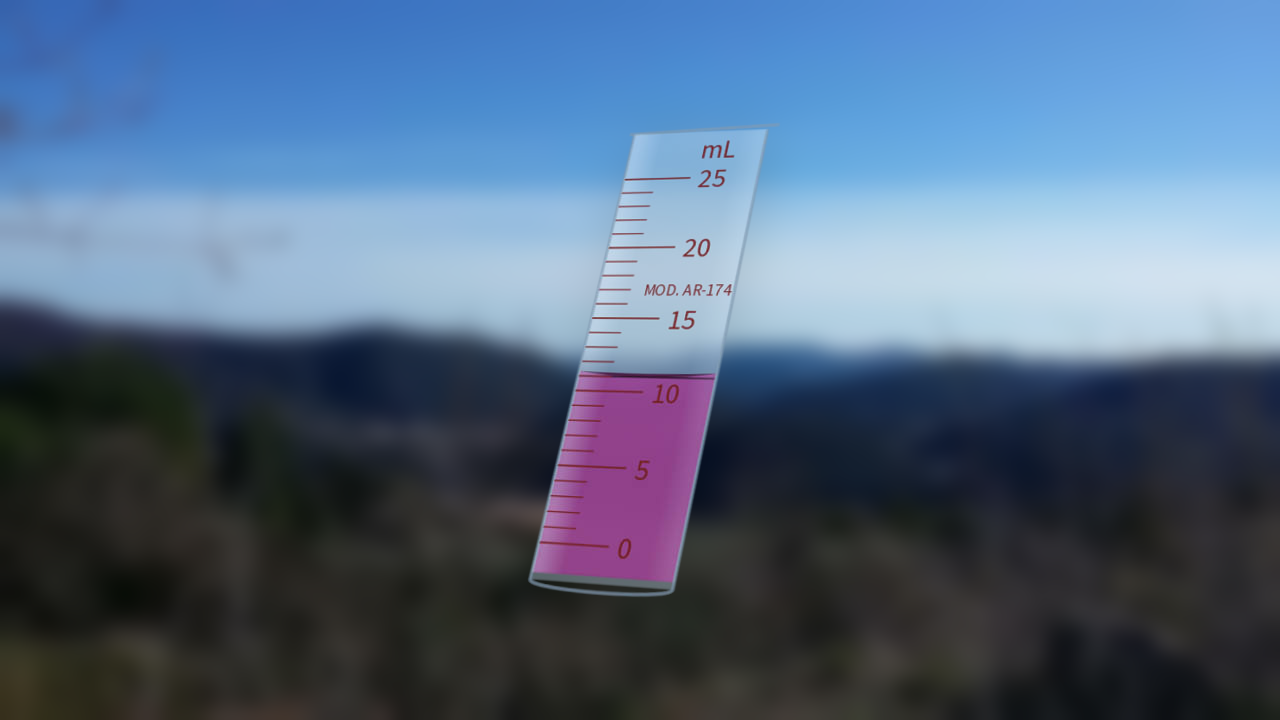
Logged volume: 11; mL
